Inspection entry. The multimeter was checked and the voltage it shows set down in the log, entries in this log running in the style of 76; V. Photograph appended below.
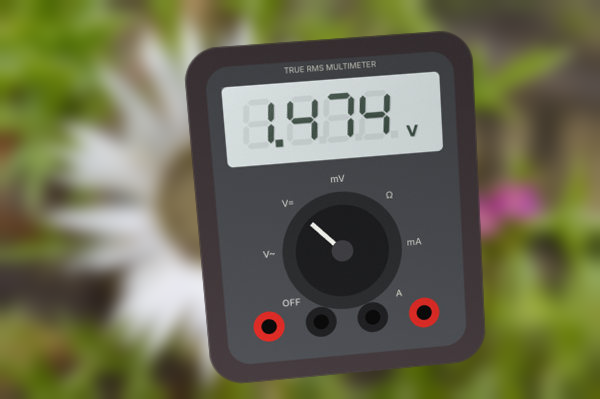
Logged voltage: 1.474; V
